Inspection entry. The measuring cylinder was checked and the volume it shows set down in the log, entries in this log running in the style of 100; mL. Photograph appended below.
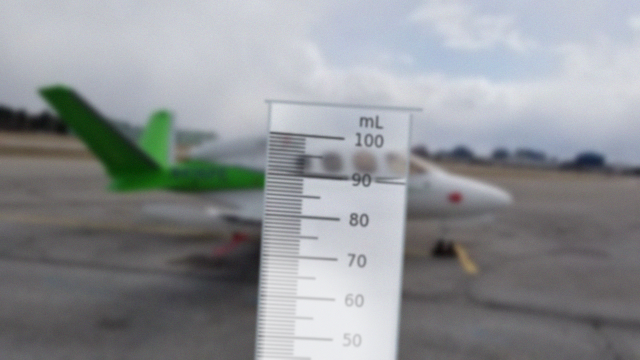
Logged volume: 90; mL
